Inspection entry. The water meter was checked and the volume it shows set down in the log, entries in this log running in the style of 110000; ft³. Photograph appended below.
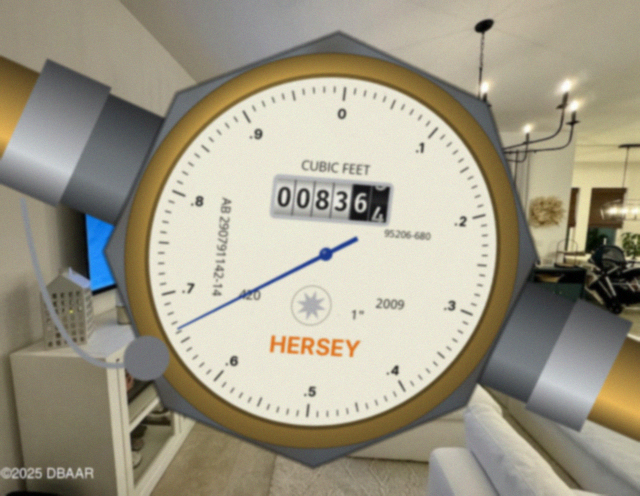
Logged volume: 8363.66; ft³
